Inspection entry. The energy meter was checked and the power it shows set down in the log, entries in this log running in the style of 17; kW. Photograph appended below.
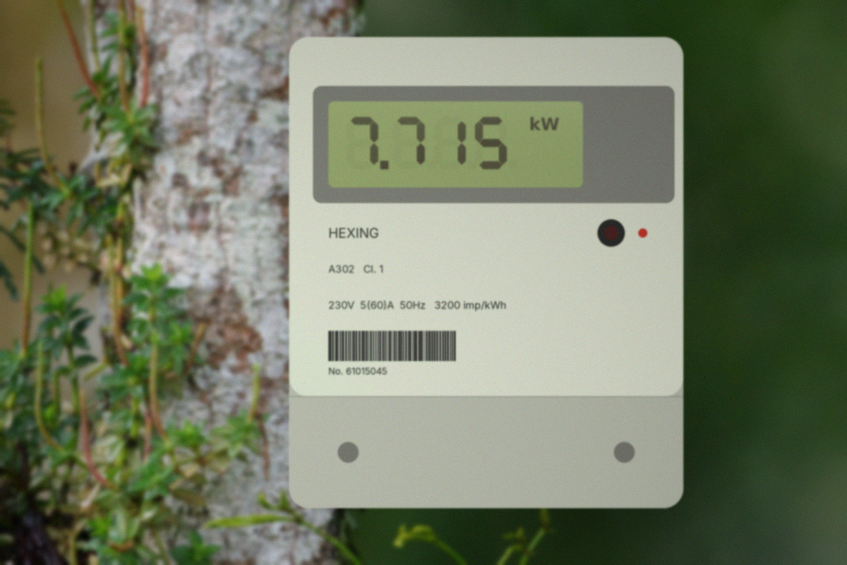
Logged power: 7.715; kW
